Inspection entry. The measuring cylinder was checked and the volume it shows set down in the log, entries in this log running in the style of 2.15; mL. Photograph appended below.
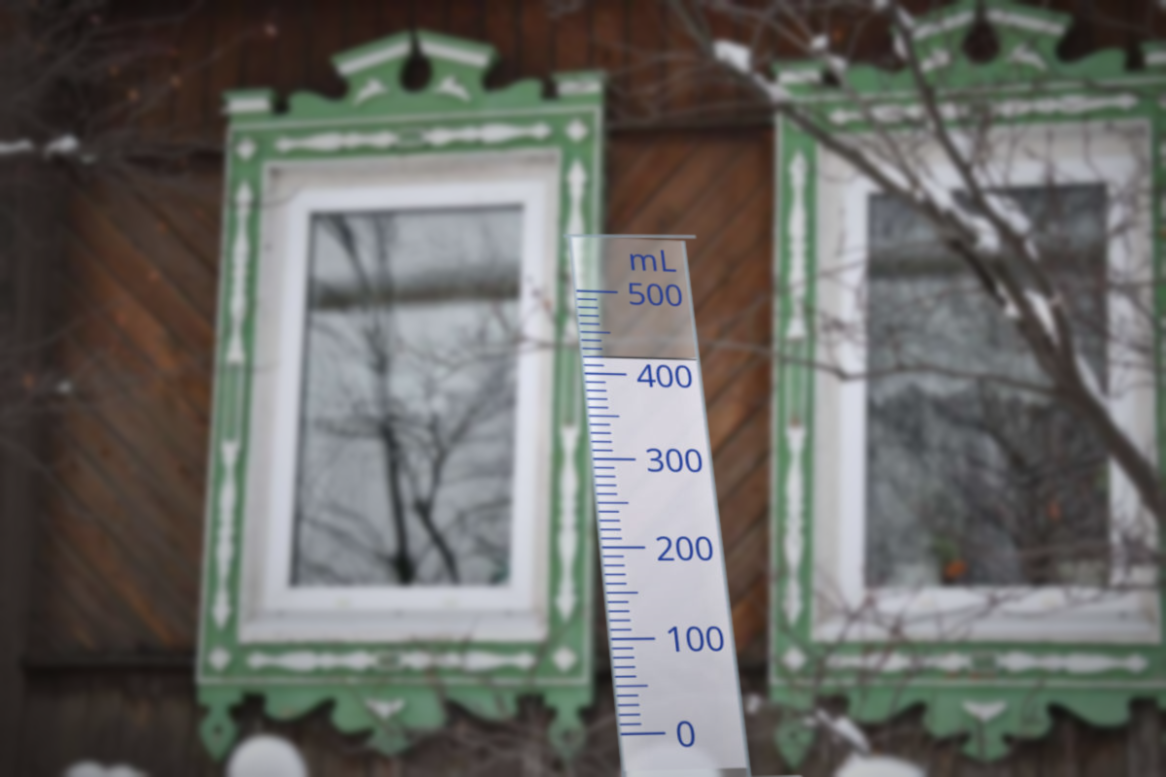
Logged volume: 420; mL
